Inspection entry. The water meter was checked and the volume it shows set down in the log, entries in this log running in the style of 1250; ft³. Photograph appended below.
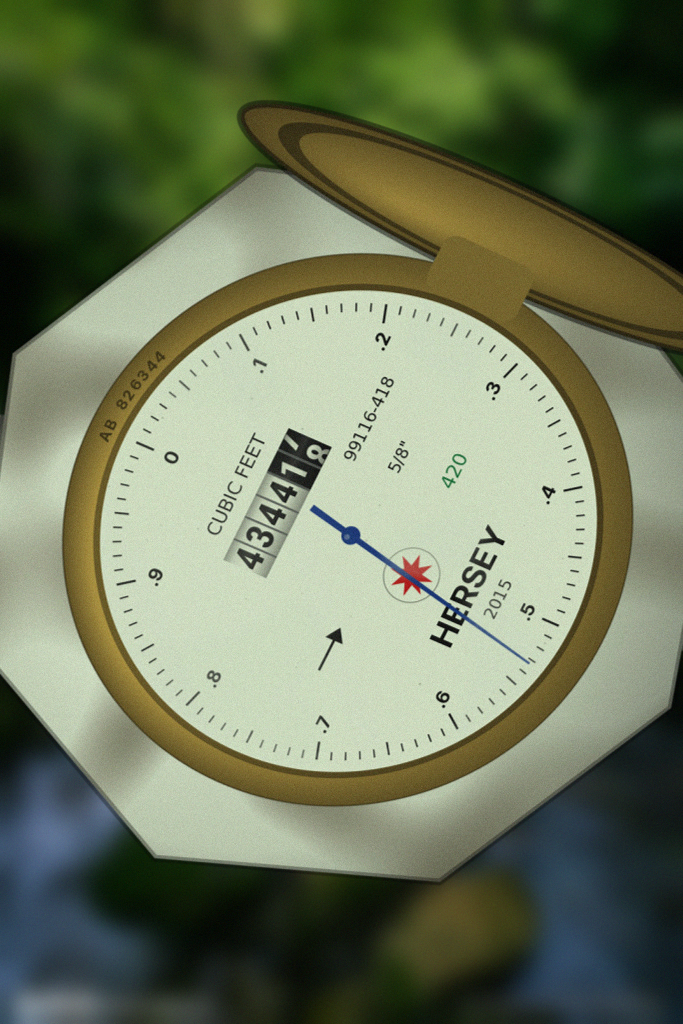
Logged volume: 434417.53; ft³
